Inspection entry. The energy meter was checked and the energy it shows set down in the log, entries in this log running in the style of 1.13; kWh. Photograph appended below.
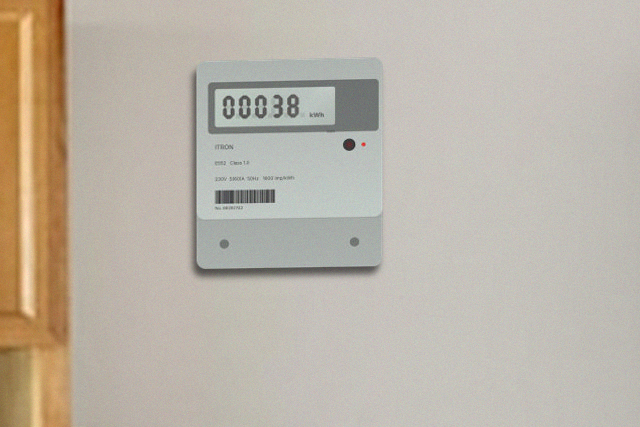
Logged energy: 38; kWh
